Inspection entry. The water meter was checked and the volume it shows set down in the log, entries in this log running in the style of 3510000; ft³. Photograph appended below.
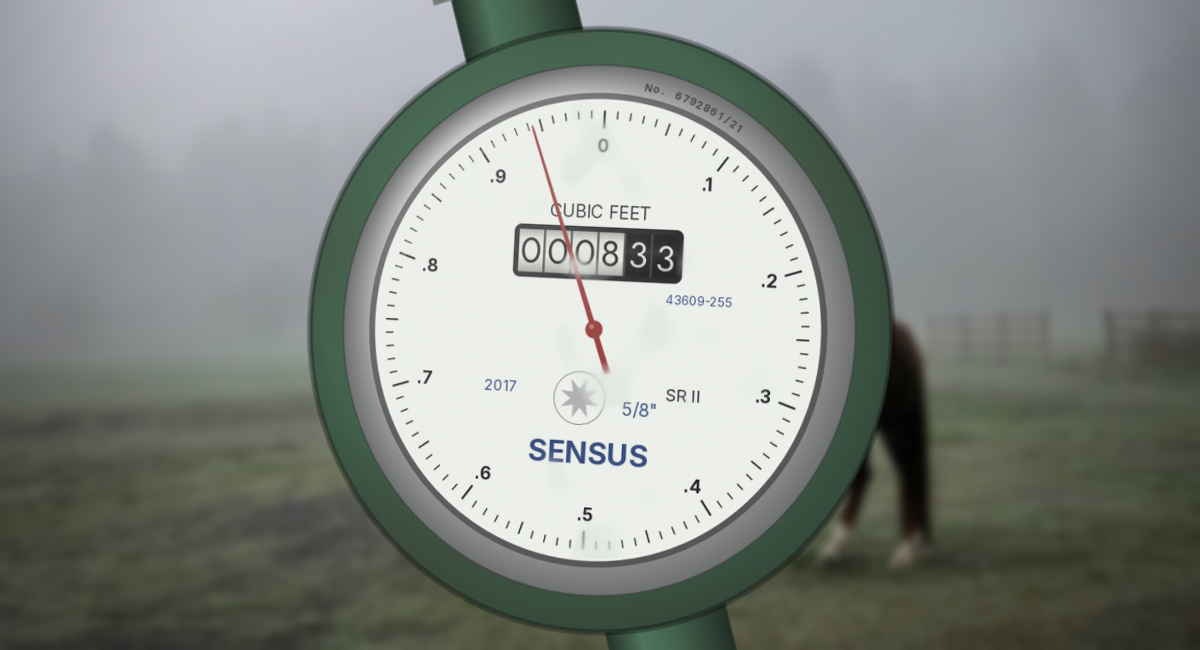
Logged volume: 832.94; ft³
